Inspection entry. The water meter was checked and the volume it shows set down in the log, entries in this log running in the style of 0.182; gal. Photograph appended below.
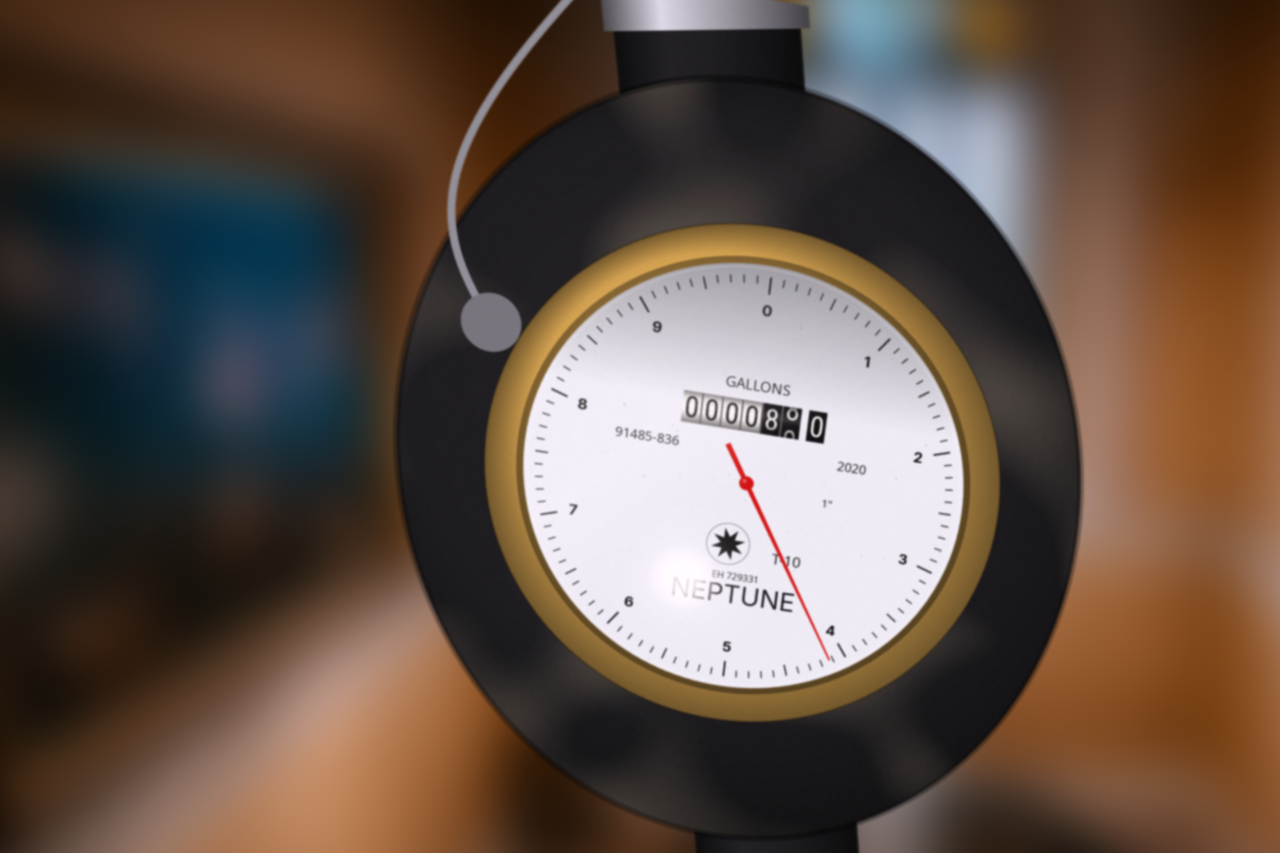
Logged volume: 884.1; gal
